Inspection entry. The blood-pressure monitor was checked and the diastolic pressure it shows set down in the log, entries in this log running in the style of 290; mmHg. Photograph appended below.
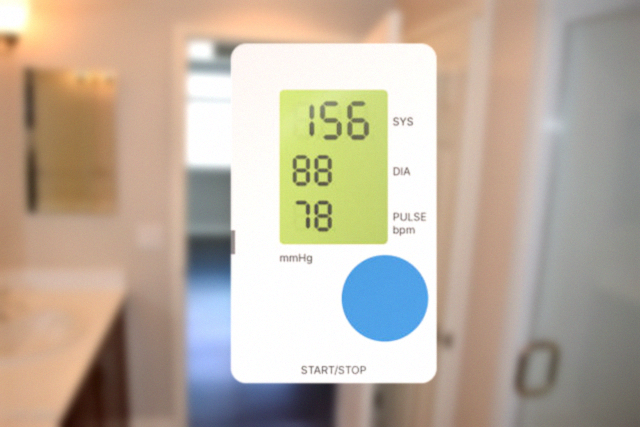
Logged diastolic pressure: 88; mmHg
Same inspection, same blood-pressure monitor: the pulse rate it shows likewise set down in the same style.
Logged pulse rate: 78; bpm
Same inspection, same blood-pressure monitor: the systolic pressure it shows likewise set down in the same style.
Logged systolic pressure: 156; mmHg
